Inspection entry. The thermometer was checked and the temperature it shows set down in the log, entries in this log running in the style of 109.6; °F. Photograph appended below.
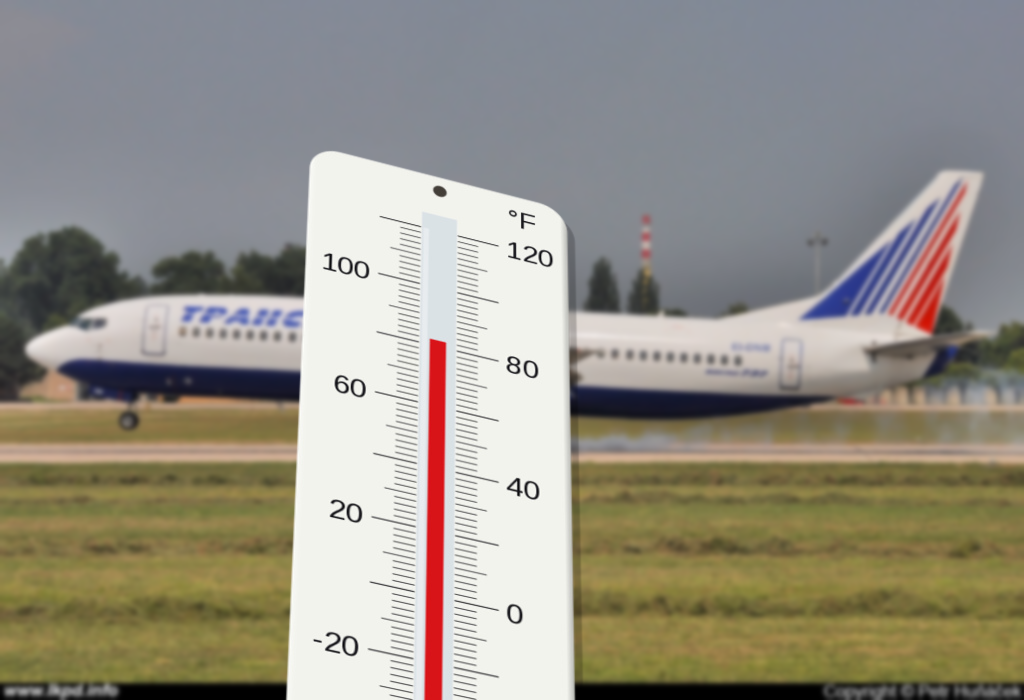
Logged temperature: 82; °F
